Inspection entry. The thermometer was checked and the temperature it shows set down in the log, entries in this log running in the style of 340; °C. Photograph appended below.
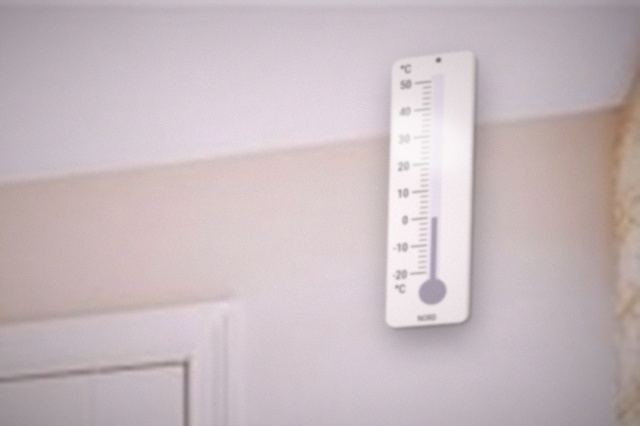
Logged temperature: 0; °C
